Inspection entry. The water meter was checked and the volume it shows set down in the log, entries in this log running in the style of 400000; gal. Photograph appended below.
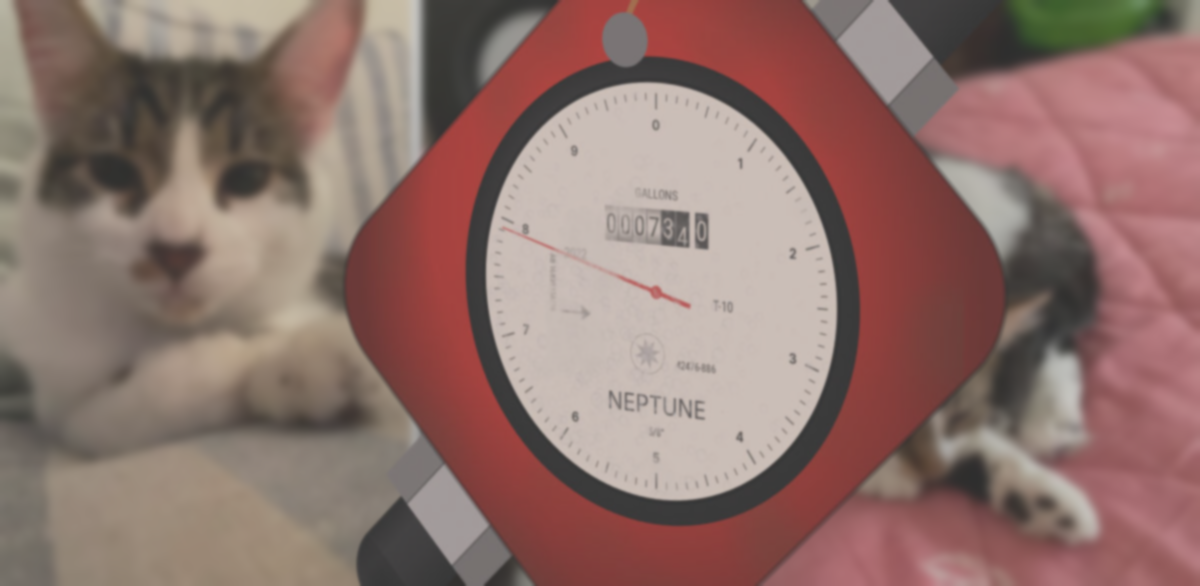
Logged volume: 7337.9; gal
